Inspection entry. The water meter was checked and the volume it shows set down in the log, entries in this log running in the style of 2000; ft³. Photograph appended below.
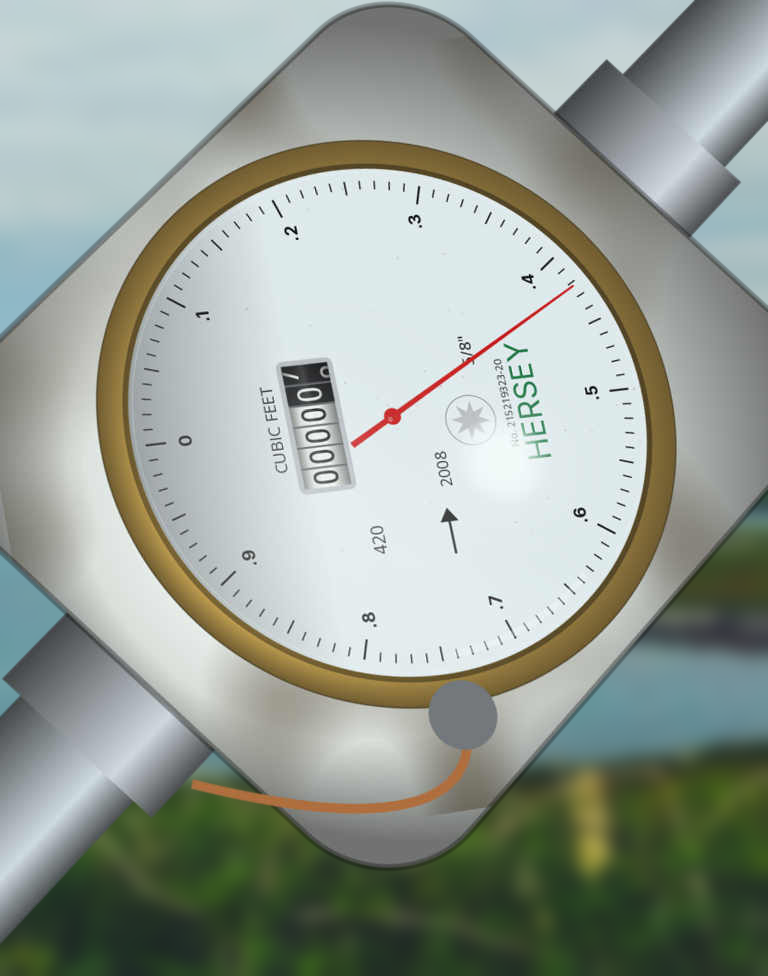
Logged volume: 7.42; ft³
